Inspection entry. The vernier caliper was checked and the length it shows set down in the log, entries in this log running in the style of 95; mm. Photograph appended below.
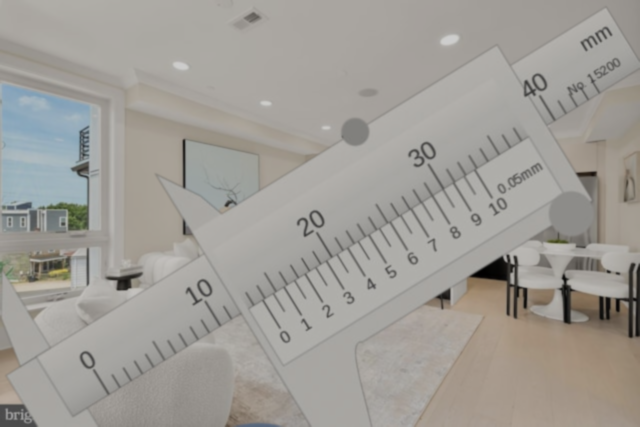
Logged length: 13.8; mm
